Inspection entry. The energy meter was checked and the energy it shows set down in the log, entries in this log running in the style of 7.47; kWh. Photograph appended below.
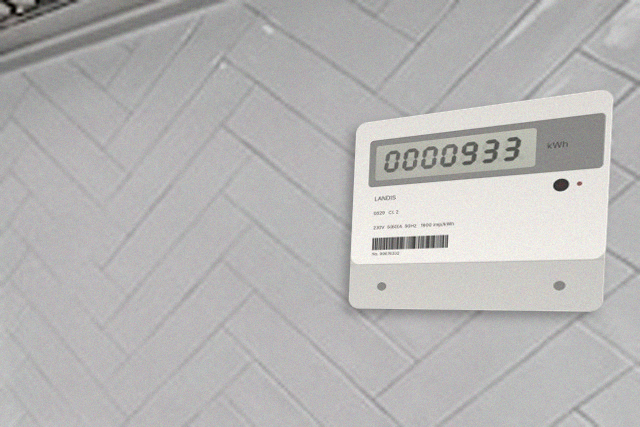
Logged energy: 933; kWh
